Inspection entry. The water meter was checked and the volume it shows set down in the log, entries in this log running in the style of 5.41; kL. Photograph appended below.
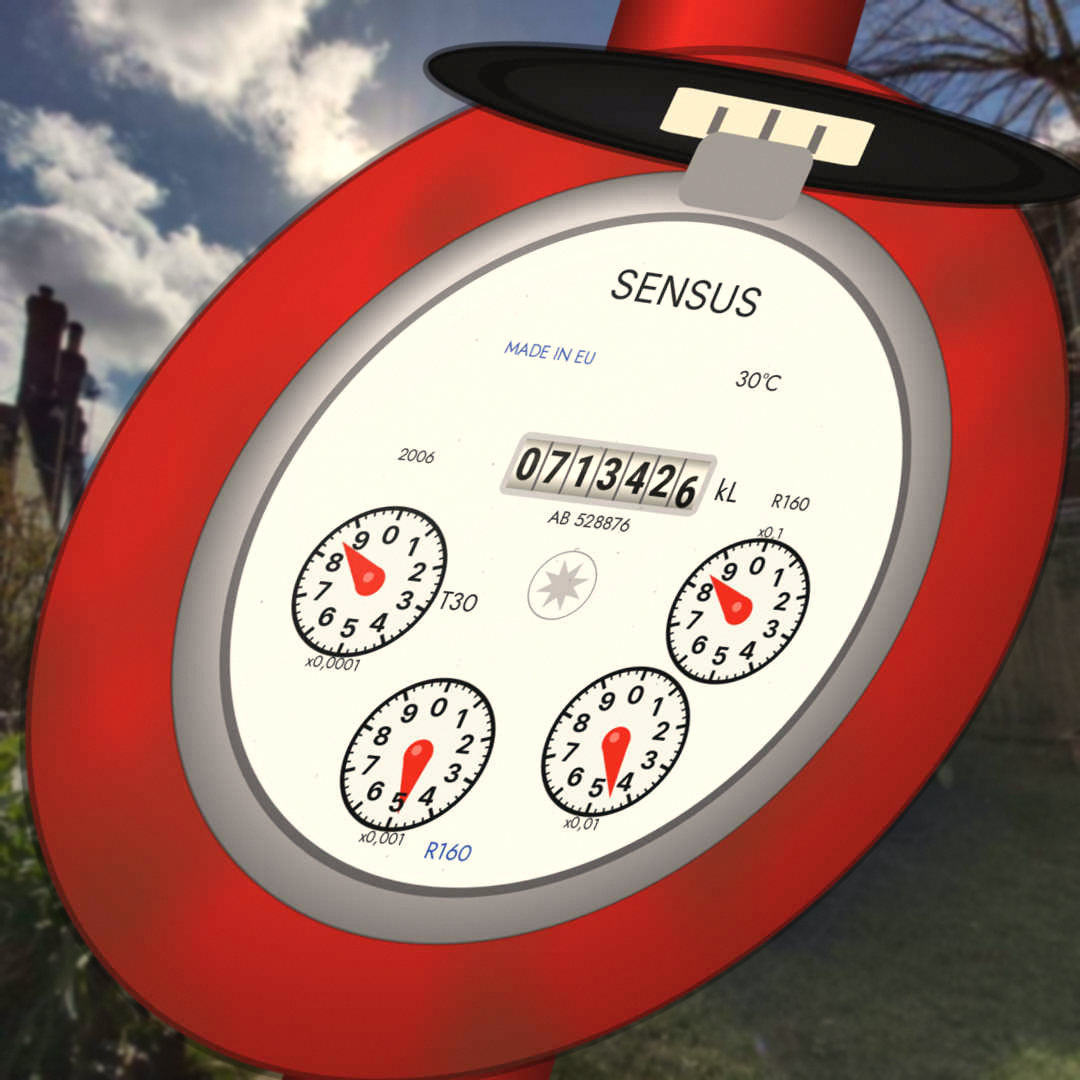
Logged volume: 713425.8448; kL
